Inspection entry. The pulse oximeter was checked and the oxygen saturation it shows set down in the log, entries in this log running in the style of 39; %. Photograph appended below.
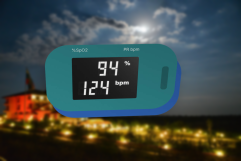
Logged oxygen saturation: 94; %
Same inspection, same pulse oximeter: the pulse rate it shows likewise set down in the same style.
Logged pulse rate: 124; bpm
